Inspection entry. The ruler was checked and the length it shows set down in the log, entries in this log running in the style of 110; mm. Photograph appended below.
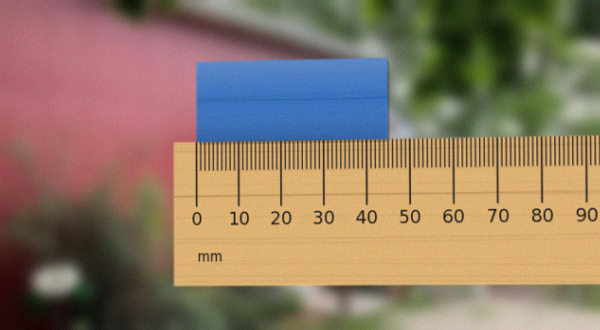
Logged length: 45; mm
